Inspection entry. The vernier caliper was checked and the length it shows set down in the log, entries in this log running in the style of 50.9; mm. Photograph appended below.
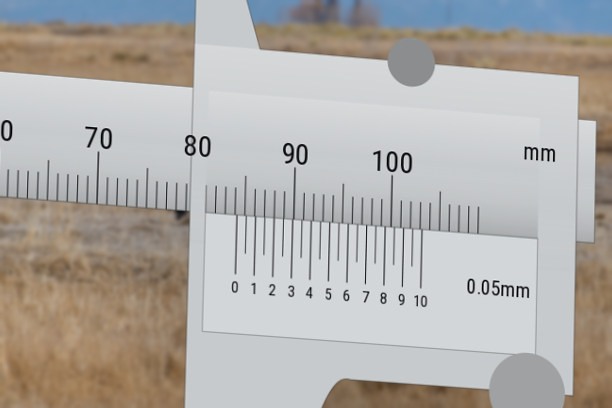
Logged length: 84.2; mm
